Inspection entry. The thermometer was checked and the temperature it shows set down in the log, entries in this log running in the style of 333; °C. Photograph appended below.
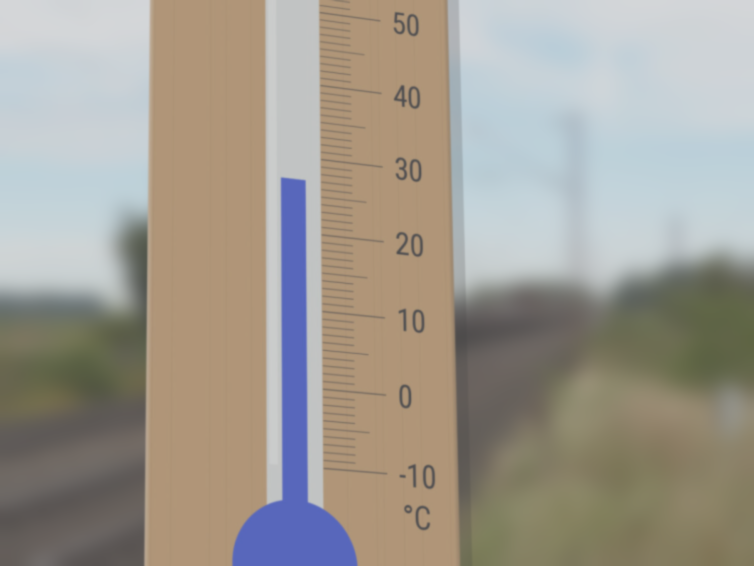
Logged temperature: 27; °C
